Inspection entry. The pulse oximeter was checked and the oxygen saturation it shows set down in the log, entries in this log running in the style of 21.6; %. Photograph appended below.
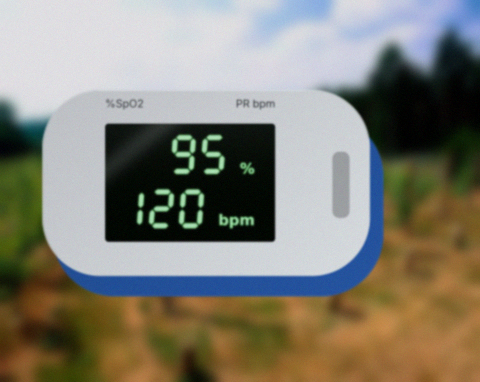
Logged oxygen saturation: 95; %
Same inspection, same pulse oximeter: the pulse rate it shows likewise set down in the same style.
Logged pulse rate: 120; bpm
